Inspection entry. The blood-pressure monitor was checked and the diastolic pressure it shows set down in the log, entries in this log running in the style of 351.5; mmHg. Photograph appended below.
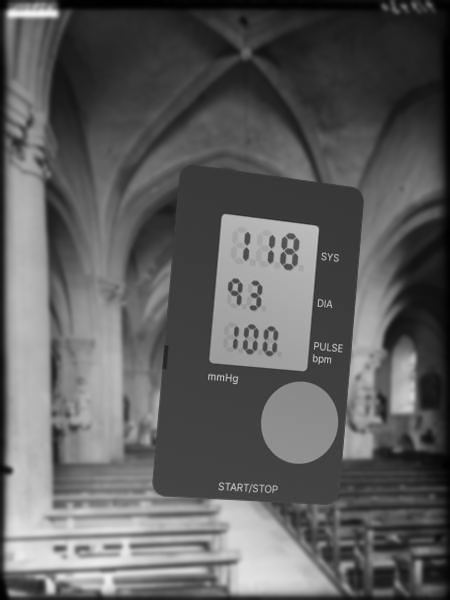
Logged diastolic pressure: 93; mmHg
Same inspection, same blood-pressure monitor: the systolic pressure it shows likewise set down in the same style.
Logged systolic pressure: 118; mmHg
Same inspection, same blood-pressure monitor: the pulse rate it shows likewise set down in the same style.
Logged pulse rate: 100; bpm
